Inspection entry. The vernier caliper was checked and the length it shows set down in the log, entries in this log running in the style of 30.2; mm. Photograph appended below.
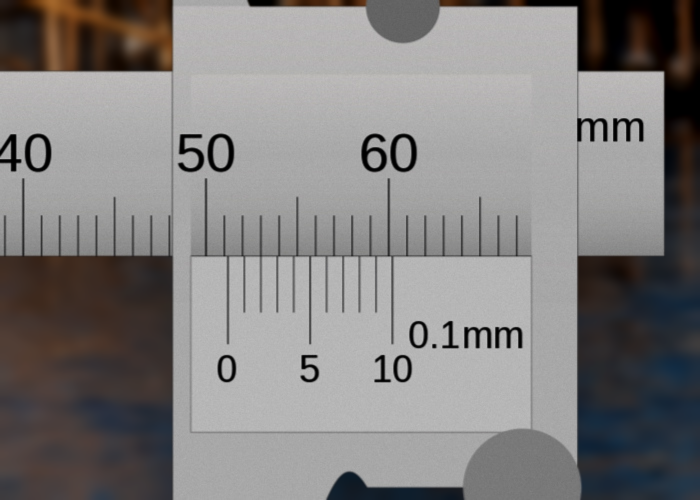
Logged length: 51.2; mm
